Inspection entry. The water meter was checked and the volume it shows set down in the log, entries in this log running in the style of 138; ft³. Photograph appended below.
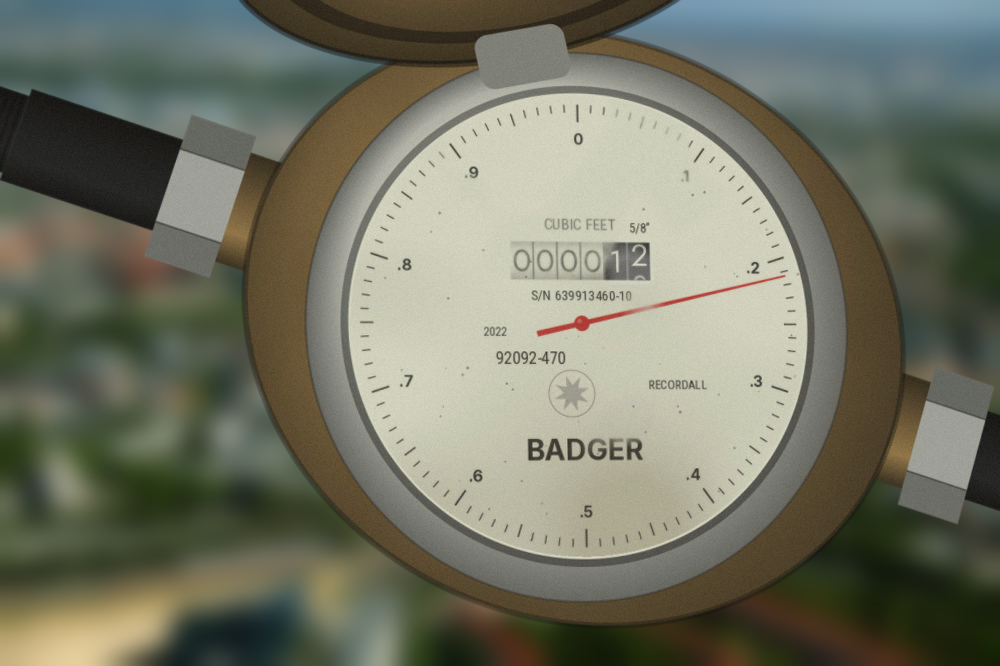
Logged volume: 12.21; ft³
